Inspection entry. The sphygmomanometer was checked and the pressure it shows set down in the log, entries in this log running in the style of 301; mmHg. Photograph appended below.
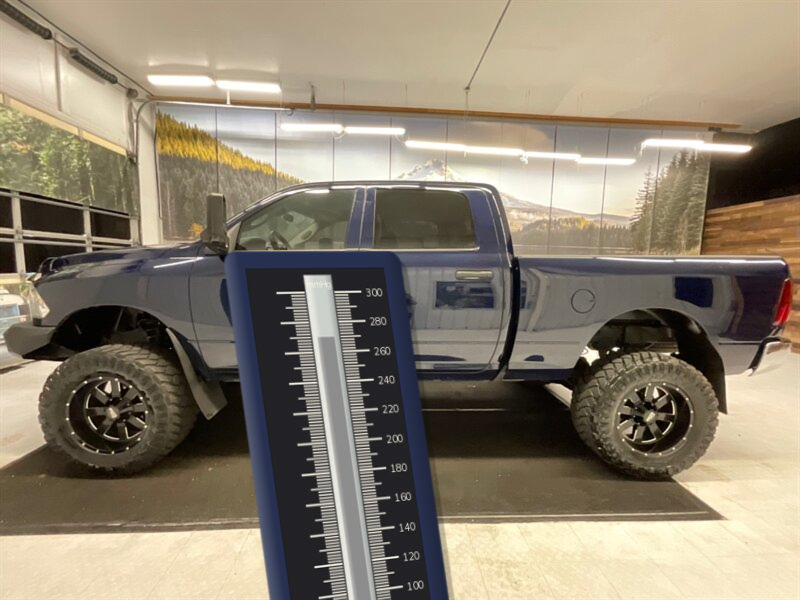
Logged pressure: 270; mmHg
